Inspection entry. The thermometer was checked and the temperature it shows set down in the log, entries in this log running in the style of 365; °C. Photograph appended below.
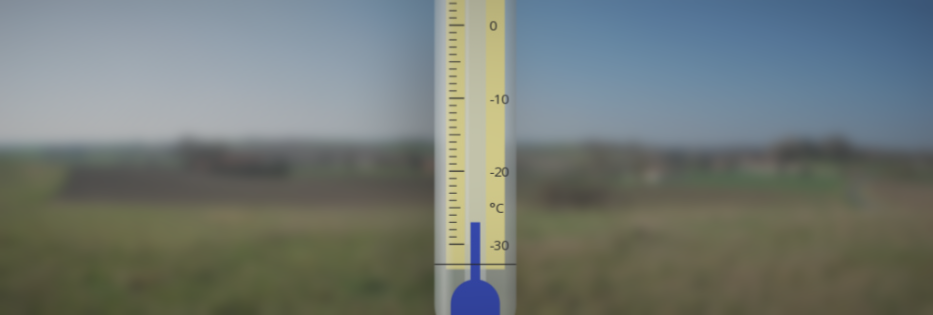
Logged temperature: -27; °C
